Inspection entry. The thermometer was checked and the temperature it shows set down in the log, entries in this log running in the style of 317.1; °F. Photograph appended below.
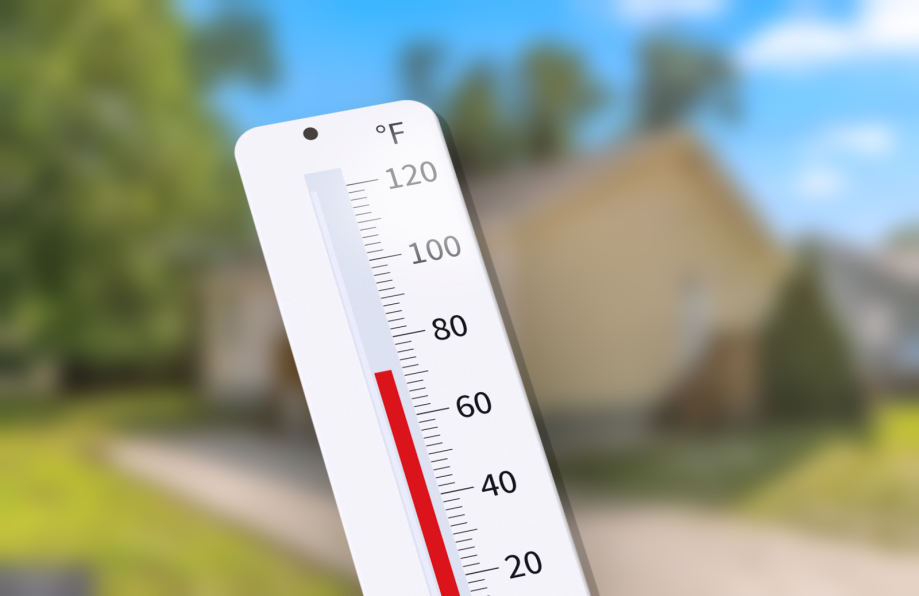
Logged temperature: 72; °F
